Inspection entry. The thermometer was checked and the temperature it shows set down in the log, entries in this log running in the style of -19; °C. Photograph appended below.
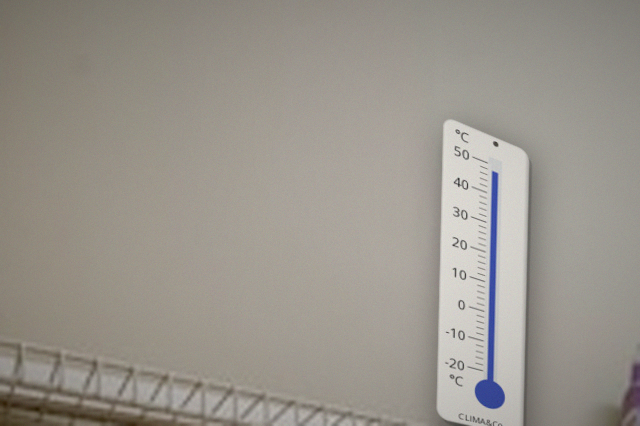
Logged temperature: 48; °C
